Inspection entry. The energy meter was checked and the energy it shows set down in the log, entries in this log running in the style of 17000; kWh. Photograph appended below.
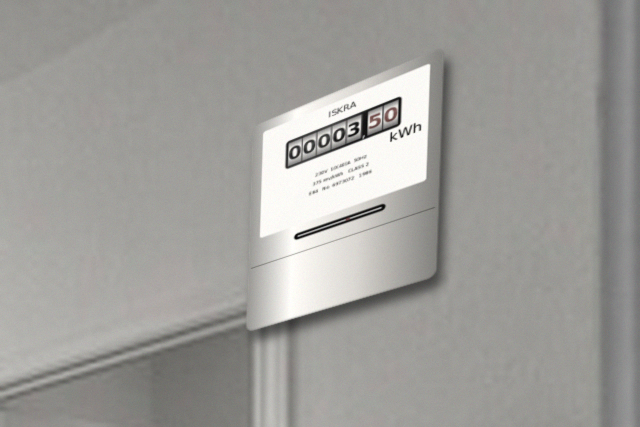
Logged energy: 3.50; kWh
